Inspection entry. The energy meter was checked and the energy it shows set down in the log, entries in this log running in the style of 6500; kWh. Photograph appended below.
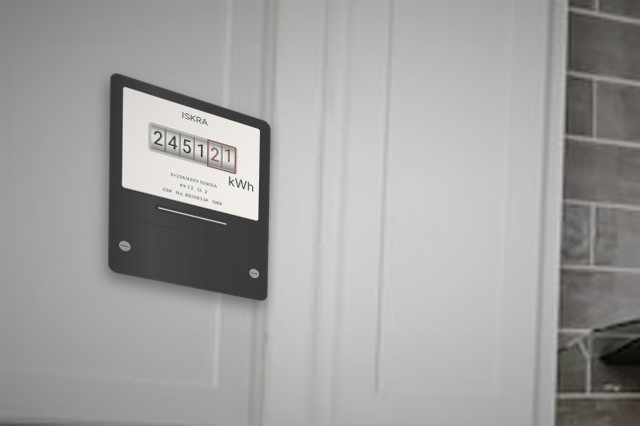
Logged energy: 2451.21; kWh
